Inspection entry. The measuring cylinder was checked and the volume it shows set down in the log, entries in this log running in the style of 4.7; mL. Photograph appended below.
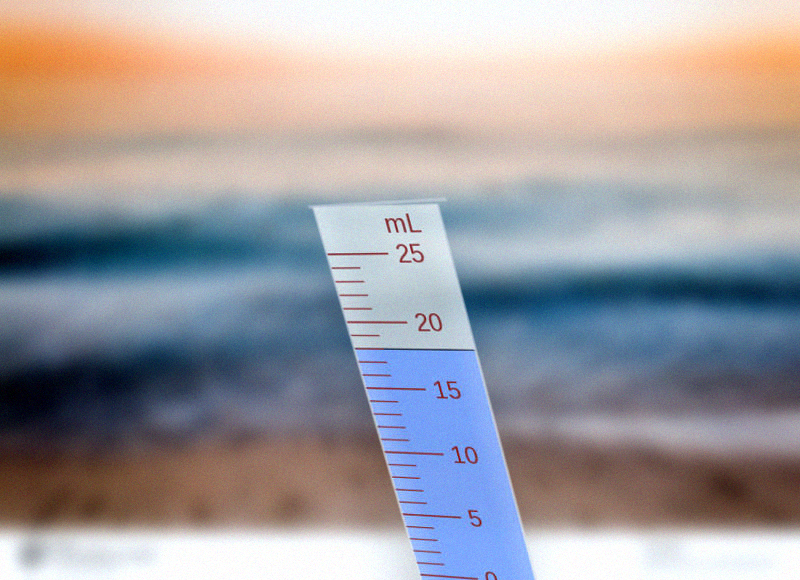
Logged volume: 18; mL
